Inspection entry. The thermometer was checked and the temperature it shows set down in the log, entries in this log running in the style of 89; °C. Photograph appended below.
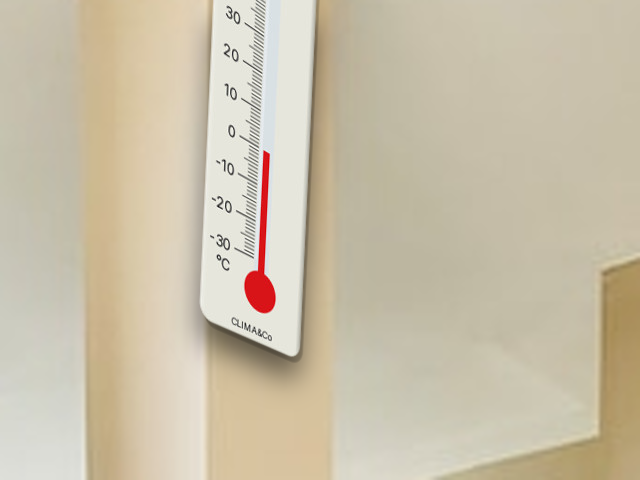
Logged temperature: 0; °C
